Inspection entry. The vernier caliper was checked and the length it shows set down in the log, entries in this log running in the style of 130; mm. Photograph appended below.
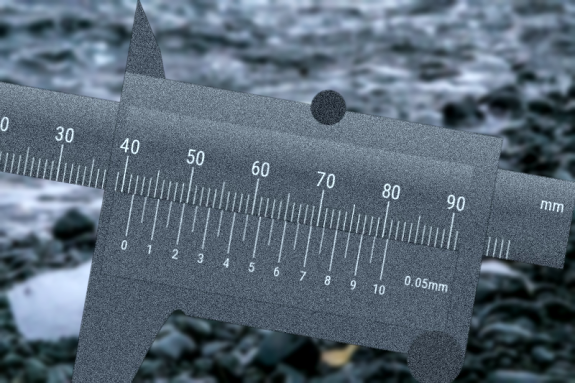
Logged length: 41.8; mm
